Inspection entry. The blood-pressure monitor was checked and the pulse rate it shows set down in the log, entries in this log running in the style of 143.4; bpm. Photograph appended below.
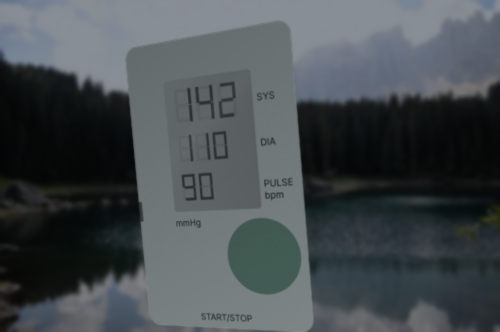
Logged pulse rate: 90; bpm
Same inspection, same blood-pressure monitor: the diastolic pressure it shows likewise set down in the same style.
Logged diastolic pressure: 110; mmHg
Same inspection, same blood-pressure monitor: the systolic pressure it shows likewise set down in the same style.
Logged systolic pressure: 142; mmHg
